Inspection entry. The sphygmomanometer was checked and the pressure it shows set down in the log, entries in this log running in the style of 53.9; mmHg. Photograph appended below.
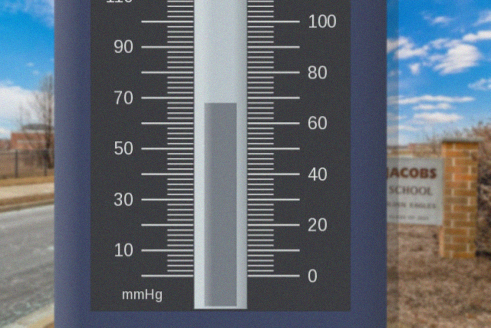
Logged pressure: 68; mmHg
